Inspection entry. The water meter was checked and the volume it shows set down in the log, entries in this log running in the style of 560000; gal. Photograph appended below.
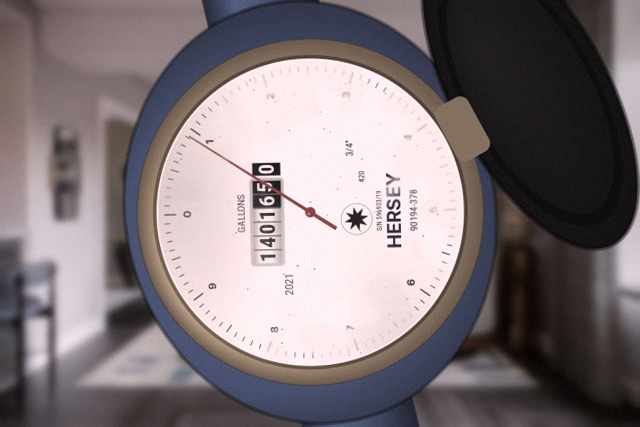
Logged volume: 1401650.9; gal
